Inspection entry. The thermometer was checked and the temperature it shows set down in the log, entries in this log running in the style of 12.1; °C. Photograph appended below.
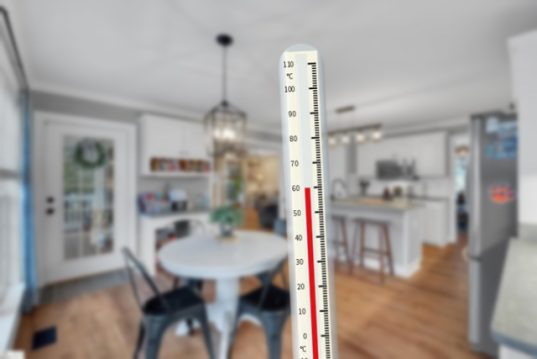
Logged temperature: 60; °C
